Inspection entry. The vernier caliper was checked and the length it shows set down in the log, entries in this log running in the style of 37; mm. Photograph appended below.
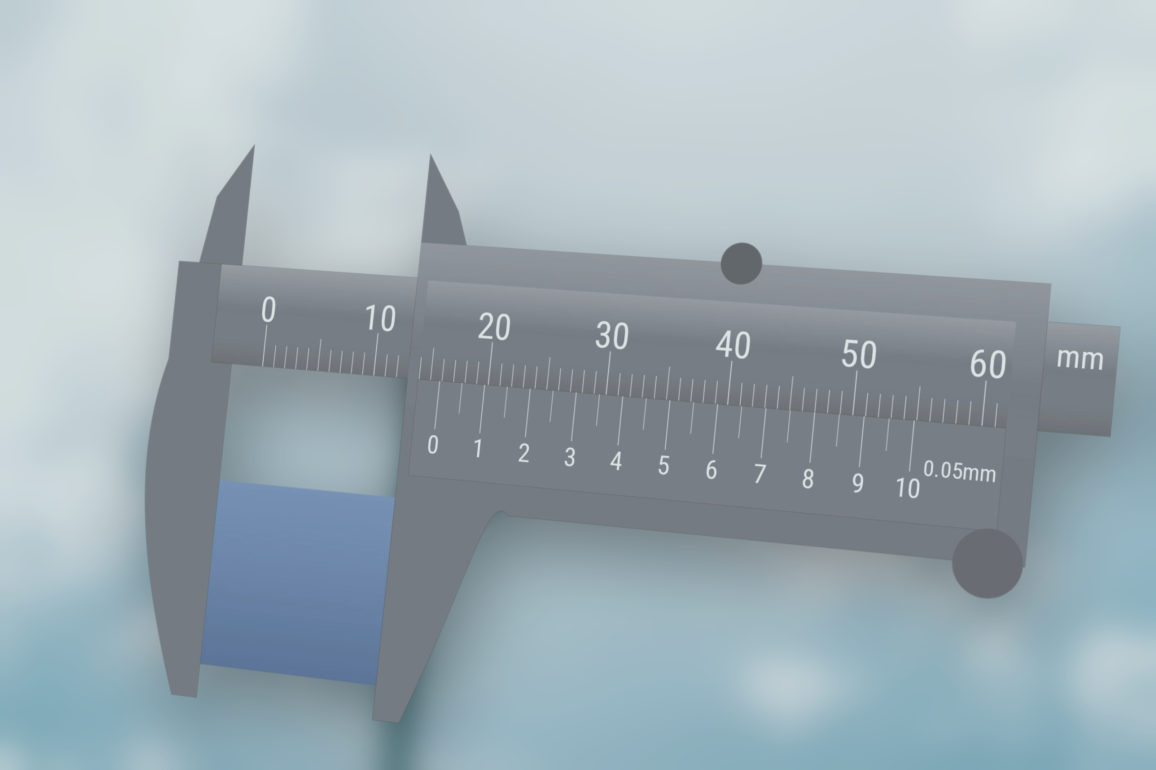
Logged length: 15.8; mm
